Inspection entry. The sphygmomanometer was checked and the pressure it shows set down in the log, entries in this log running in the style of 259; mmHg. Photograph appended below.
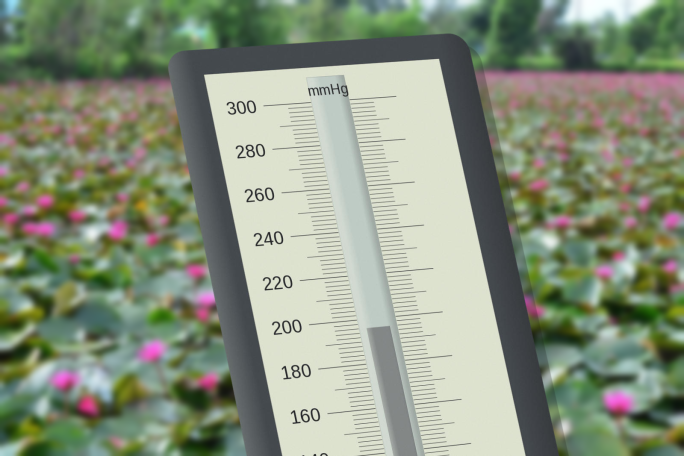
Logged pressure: 196; mmHg
